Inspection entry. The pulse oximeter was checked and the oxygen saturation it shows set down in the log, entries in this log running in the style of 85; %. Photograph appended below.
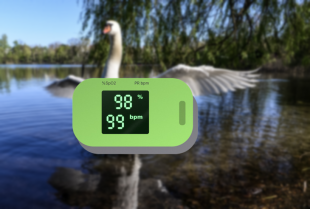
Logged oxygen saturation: 98; %
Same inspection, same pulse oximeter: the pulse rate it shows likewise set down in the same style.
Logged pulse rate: 99; bpm
